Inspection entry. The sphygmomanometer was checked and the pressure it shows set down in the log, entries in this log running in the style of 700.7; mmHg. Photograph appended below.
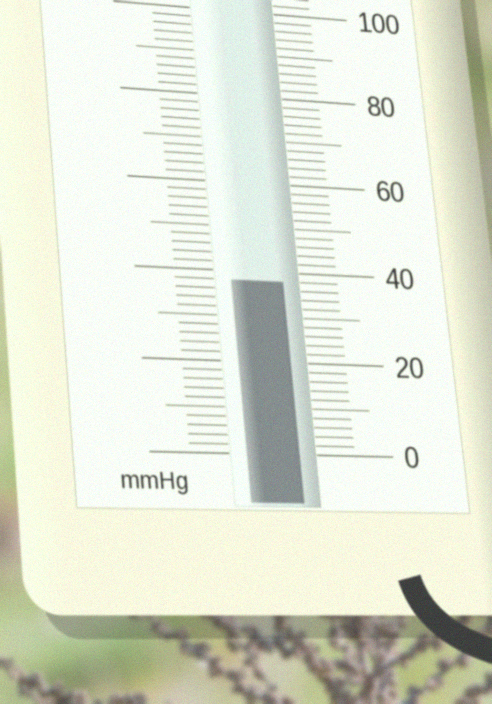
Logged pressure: 38; mmHg
